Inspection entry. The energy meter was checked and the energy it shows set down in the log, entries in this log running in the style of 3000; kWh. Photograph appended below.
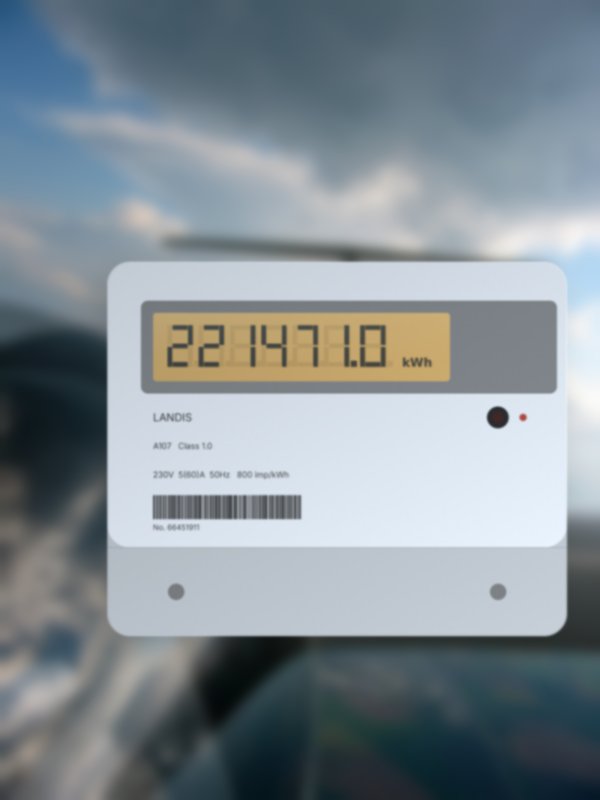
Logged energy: 221471.0; kWh
